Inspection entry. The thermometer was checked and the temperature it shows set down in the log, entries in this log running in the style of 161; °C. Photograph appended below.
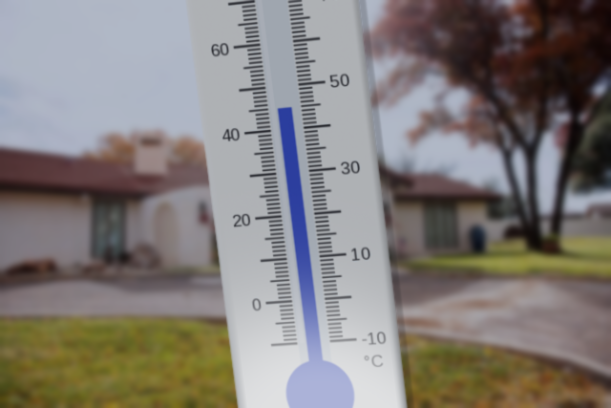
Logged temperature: 45; °C
